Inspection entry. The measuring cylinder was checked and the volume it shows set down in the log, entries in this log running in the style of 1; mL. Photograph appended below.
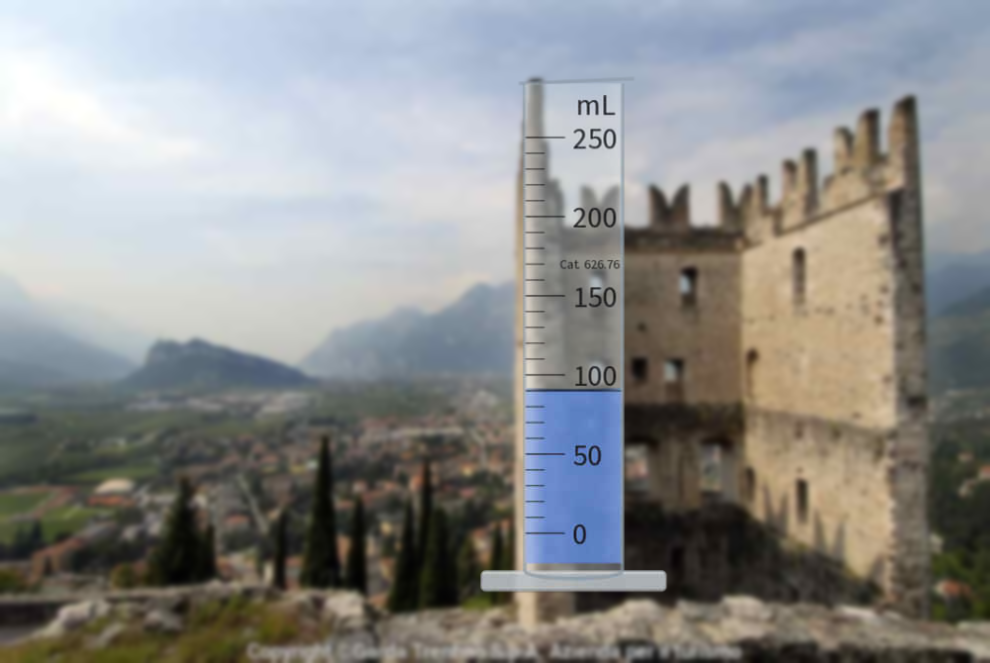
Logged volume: 90; mL
